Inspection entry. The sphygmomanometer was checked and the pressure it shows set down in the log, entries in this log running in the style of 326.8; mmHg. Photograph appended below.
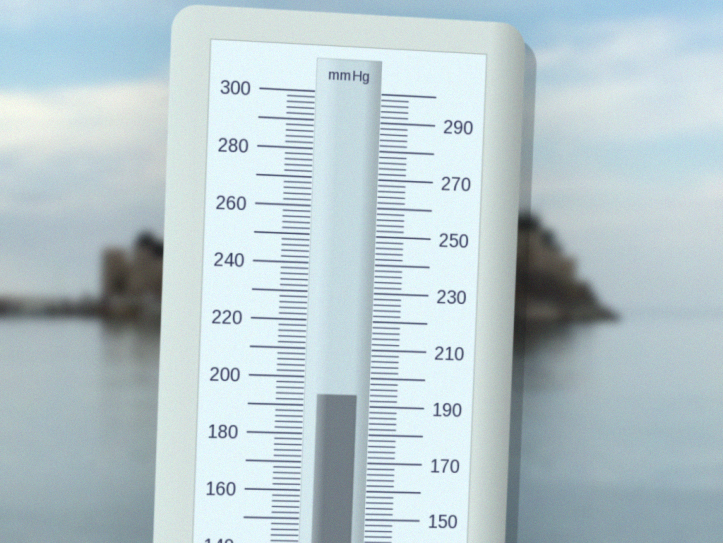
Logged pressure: 194; mmHg
